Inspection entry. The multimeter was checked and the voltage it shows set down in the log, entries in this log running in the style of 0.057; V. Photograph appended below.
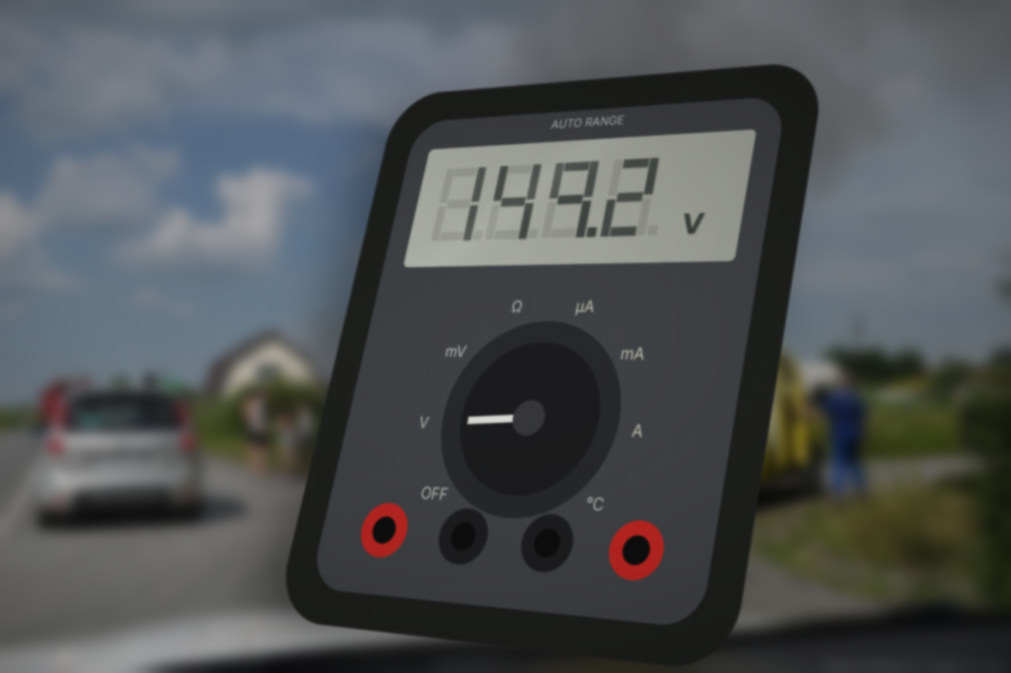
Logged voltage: 149.2; V
